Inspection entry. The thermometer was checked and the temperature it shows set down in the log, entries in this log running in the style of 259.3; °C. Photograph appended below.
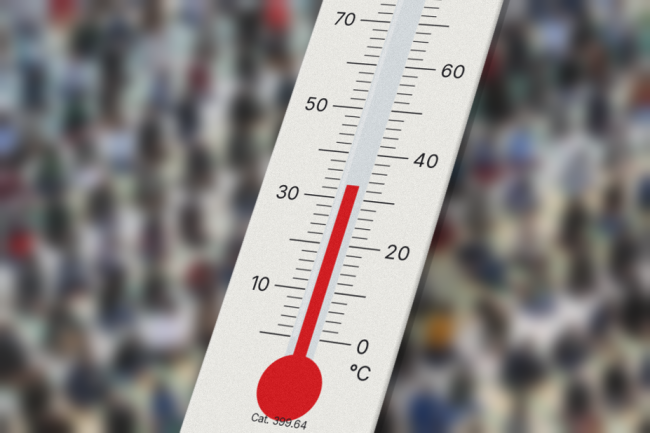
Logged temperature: 33; °C
